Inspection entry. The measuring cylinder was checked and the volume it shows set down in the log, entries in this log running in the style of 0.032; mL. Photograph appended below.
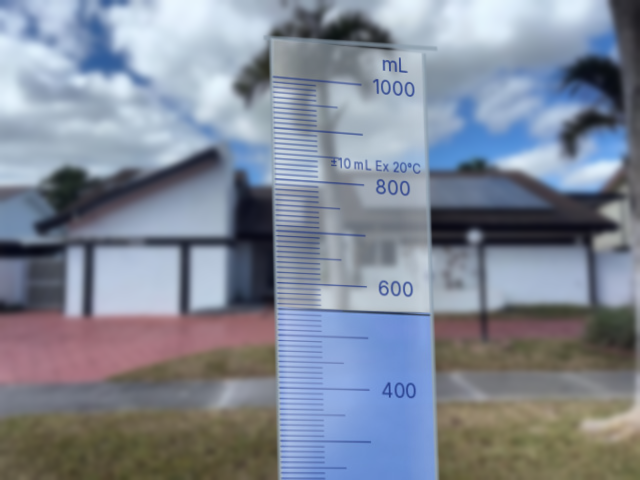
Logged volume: 550; mL
